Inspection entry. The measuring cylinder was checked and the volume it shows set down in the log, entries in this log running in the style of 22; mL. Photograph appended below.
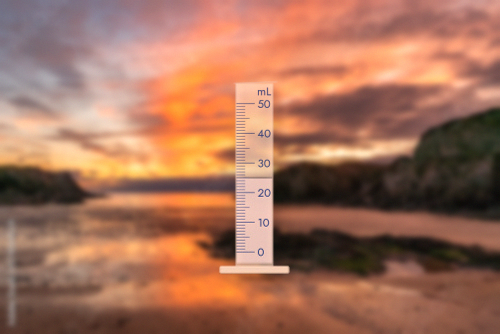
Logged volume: 25; mL
